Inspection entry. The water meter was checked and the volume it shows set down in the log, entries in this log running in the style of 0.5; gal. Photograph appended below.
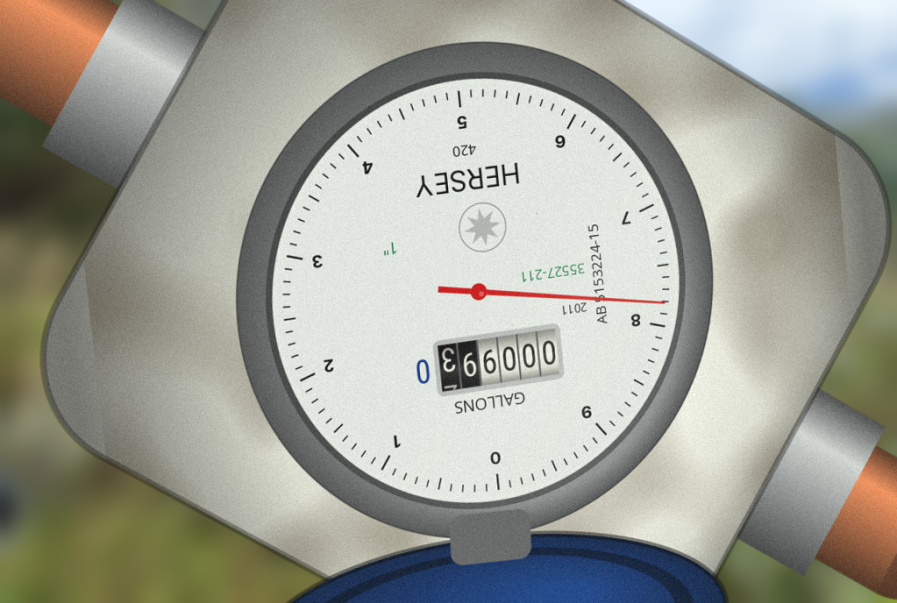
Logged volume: 9927.8; gal
